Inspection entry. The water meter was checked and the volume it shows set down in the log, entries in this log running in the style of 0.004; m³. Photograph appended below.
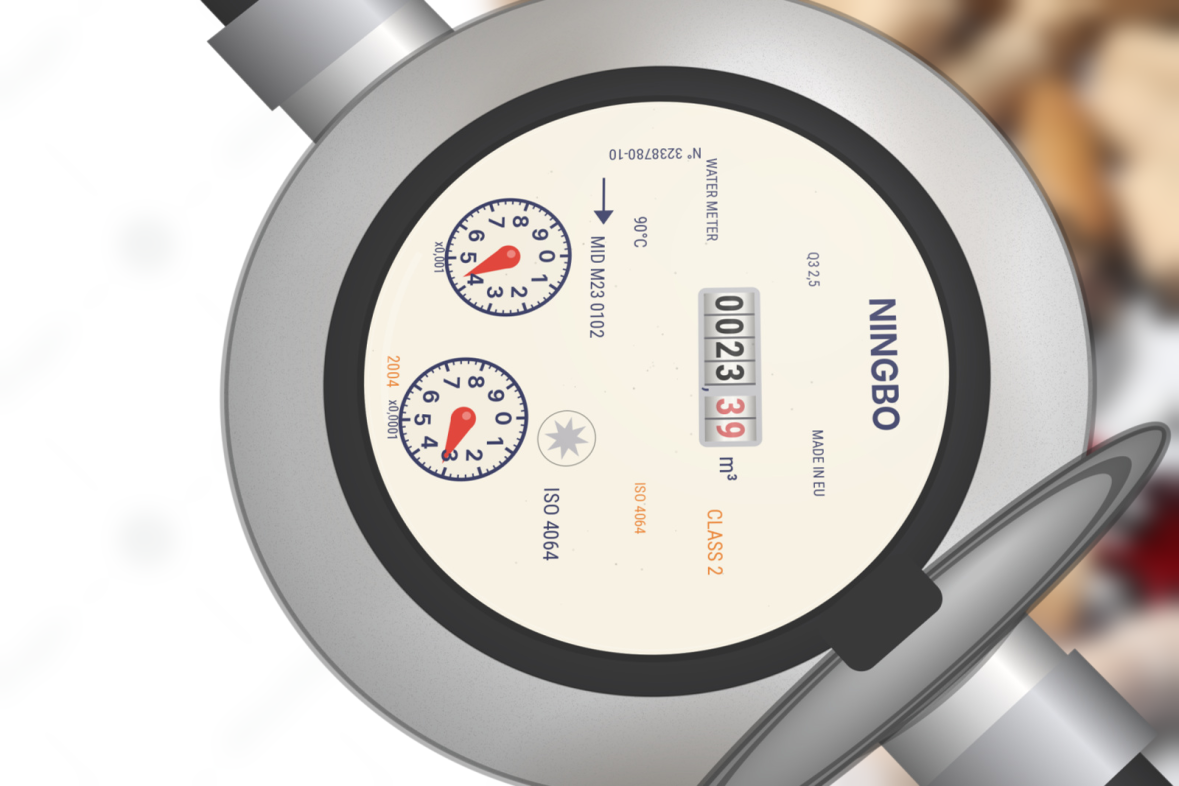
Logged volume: 23.3943; m³
